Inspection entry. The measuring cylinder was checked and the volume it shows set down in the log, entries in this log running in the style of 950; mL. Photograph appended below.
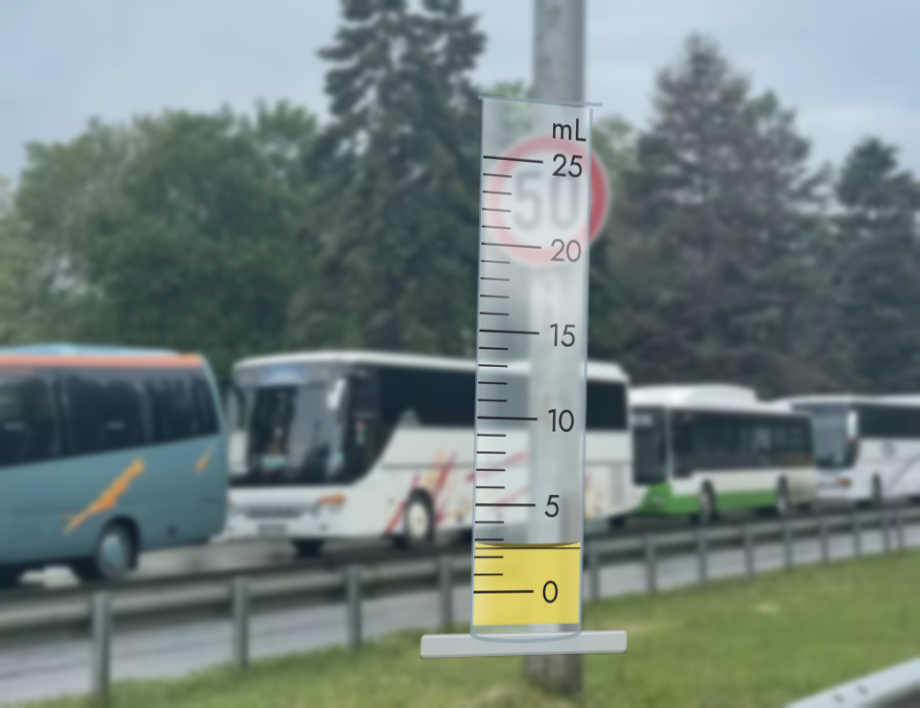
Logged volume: 2.5; mL
